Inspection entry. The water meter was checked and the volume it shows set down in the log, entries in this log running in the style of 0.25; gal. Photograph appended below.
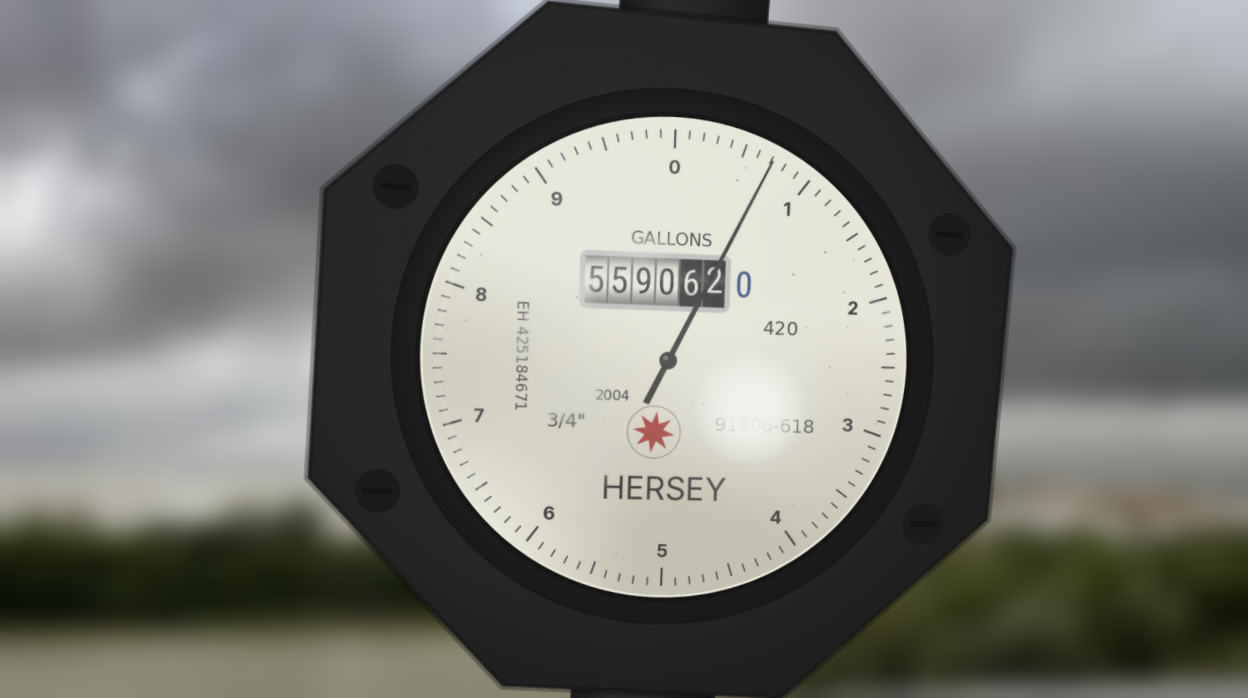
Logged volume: 5590620.7; gal
